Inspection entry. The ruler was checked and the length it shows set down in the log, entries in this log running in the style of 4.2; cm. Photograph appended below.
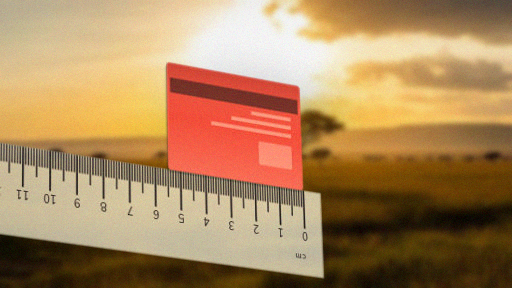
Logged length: 5.5; cm
